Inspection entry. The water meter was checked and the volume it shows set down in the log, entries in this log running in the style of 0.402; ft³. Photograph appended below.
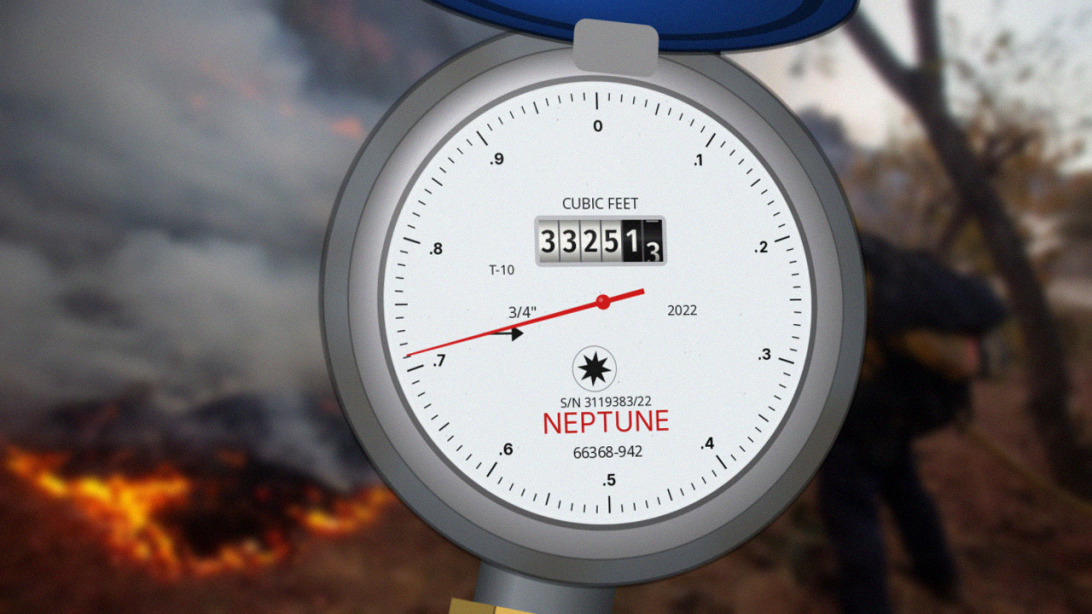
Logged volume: 332512.71; ft³
